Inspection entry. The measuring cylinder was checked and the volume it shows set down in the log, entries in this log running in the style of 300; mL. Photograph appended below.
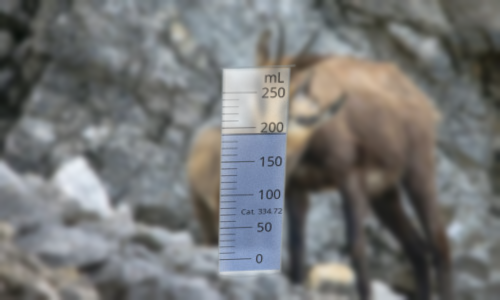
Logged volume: 190; mL
